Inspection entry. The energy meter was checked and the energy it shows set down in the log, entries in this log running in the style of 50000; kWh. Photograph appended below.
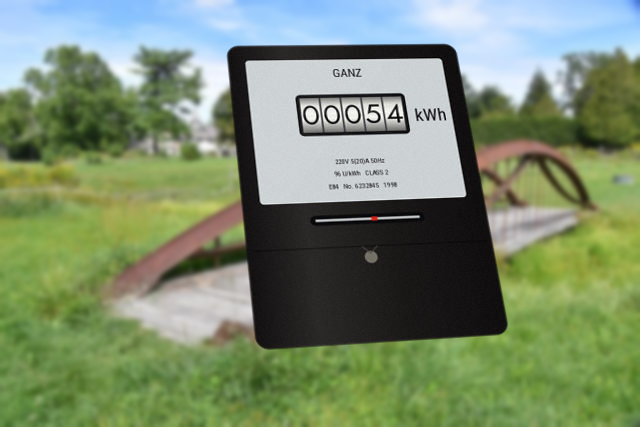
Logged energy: 54; kWh
